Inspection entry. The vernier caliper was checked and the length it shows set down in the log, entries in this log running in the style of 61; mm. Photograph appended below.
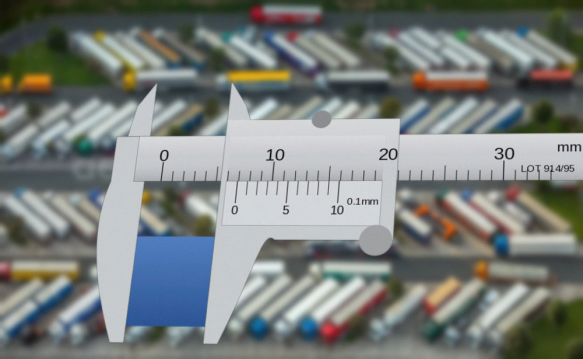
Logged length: 6.9; mm
